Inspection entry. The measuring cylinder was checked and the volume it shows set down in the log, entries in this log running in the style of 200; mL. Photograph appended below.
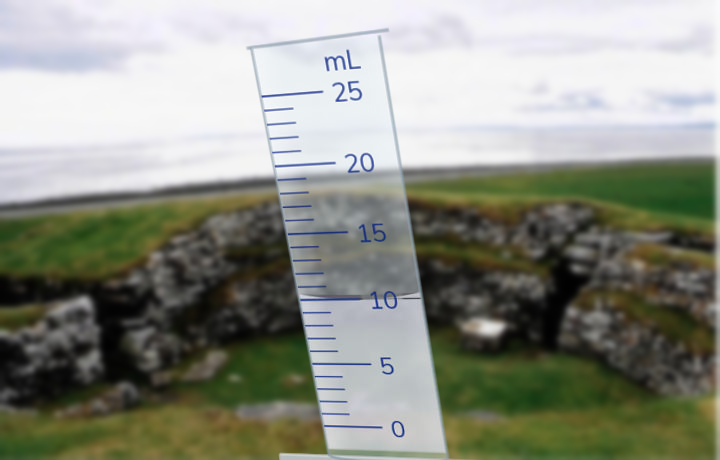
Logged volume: 10; mL
